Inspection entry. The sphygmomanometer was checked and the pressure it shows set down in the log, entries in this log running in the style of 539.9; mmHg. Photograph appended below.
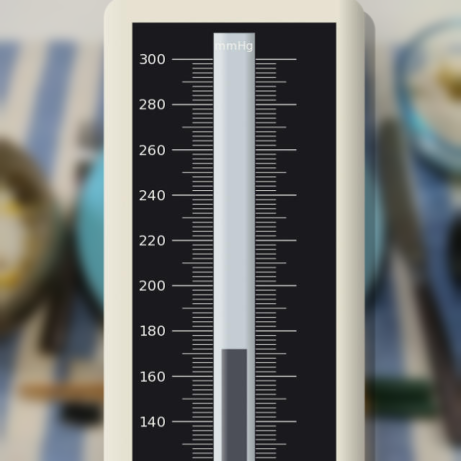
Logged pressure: 172; mmHg
